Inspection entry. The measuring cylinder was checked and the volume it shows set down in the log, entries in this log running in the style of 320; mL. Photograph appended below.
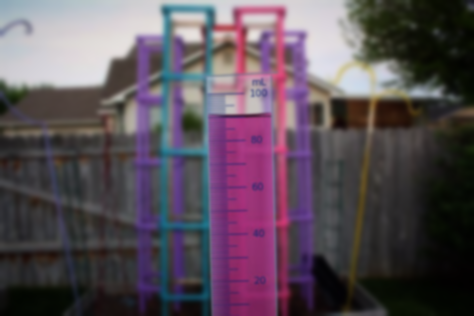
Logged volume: 90; mL
